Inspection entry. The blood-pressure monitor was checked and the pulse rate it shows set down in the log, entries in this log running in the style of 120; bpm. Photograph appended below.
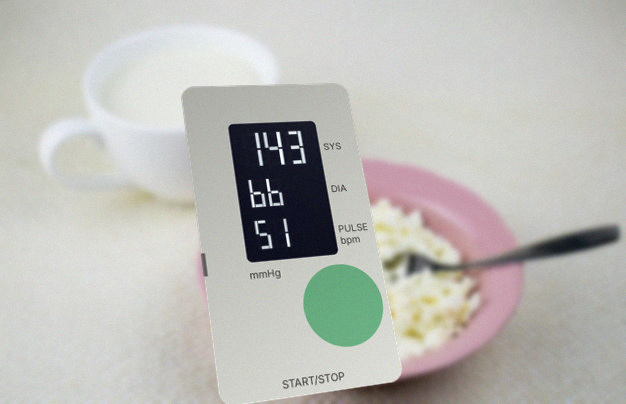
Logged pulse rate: 51; bpm
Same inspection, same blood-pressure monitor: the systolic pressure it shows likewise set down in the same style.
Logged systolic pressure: 143; mmHg
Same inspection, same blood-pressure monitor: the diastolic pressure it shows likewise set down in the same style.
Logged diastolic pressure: 66; mmHg
